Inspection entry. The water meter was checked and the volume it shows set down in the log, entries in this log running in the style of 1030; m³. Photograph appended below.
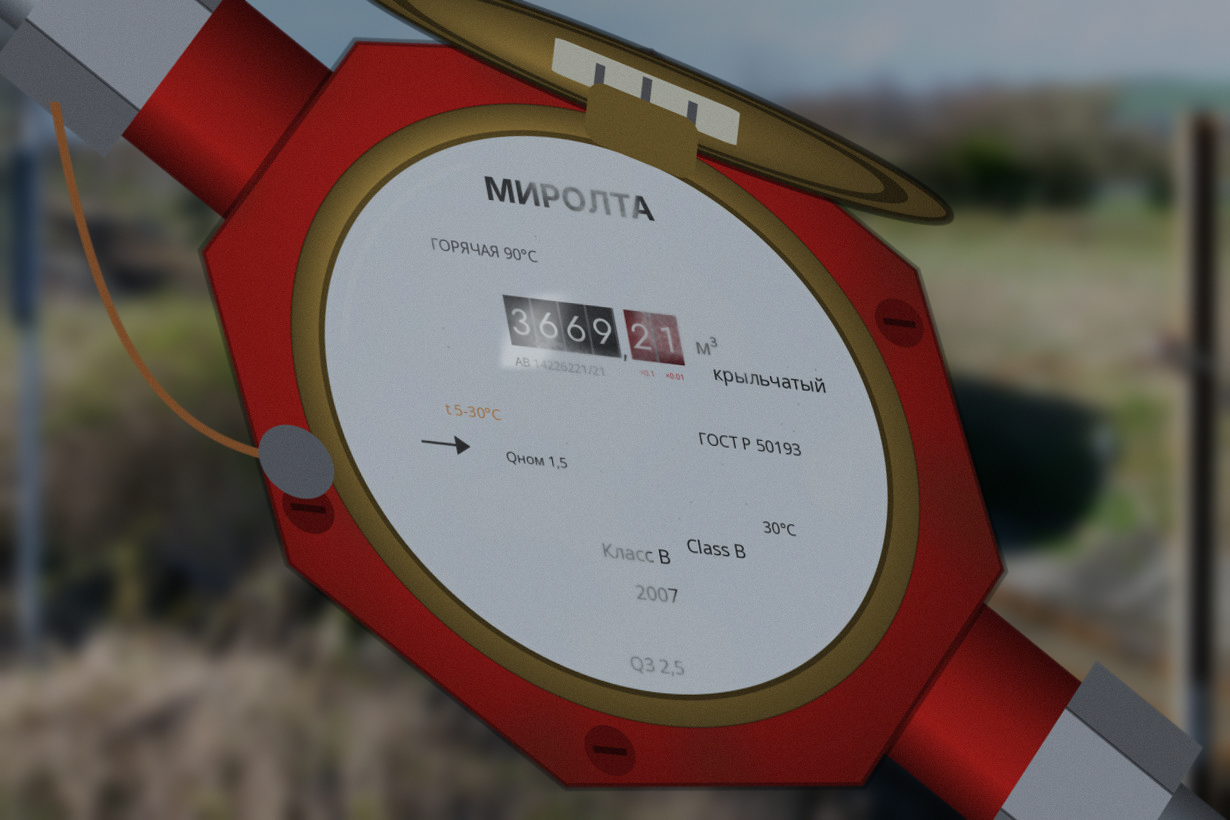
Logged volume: 3669.21; m³
